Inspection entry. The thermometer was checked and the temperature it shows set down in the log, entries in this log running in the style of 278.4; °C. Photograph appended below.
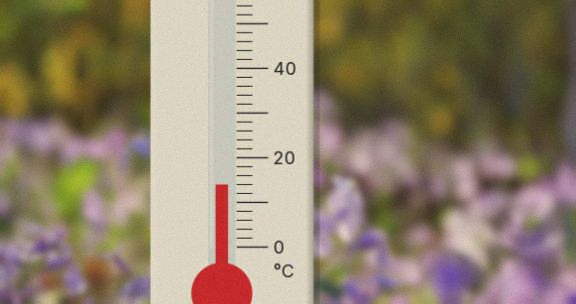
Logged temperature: 14; °C
